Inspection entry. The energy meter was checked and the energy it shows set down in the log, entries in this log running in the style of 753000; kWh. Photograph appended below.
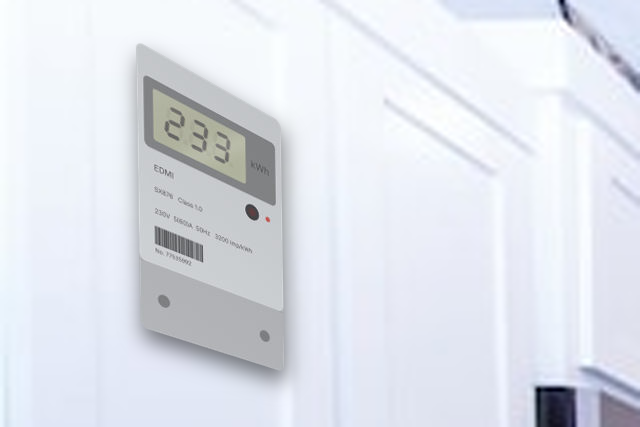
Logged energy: 233; kWh
